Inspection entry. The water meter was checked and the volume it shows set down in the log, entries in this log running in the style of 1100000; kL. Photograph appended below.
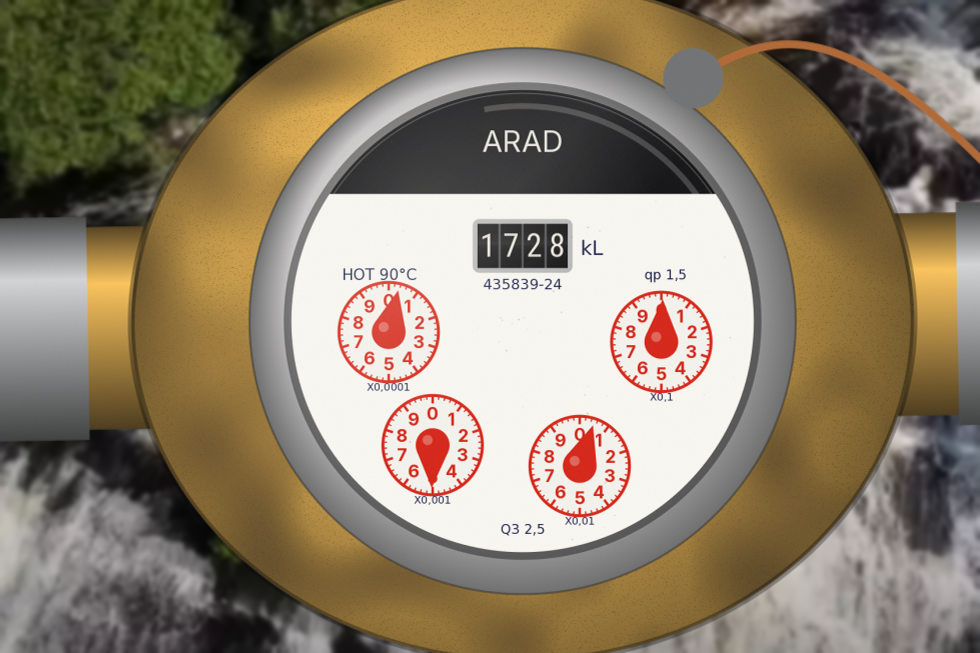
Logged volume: 1728.0050; kL
